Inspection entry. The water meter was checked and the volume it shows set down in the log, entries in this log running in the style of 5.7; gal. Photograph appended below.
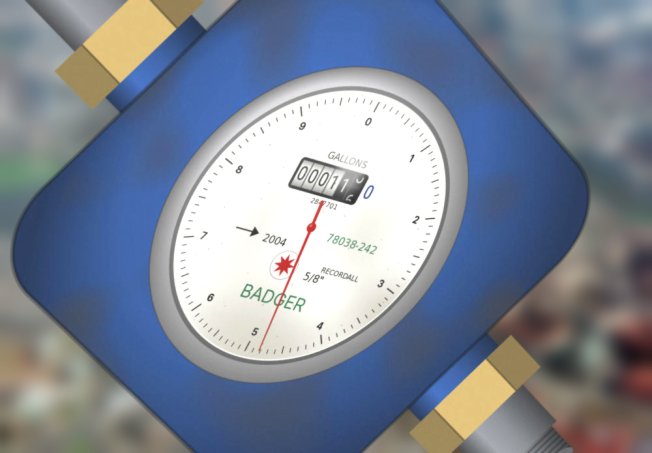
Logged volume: 1154.8; gal
